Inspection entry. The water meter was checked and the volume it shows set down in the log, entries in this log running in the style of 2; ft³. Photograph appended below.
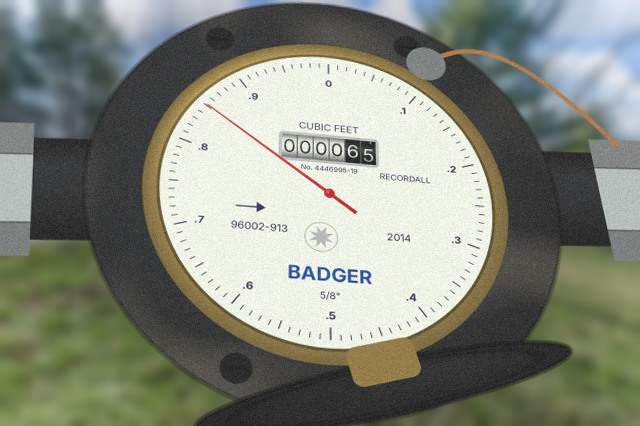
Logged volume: 64.85; ft³
